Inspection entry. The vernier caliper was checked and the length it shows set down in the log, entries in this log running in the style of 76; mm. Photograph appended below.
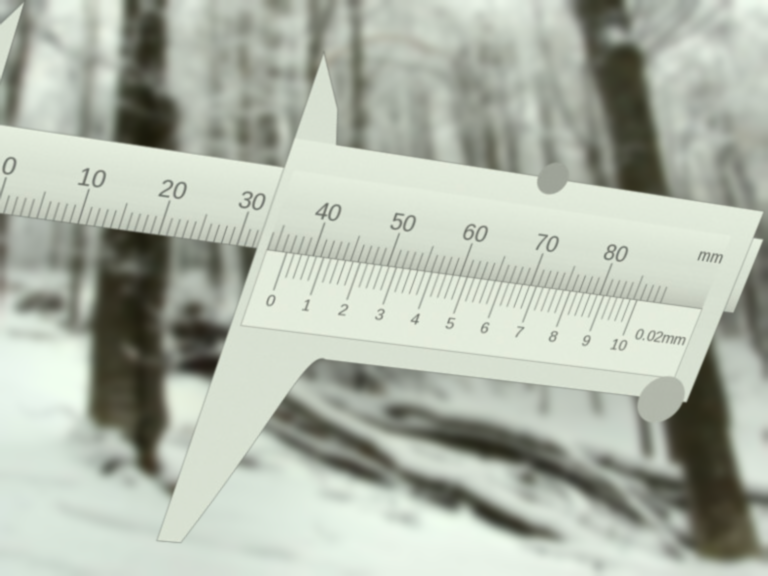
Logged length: 36.5; mm
